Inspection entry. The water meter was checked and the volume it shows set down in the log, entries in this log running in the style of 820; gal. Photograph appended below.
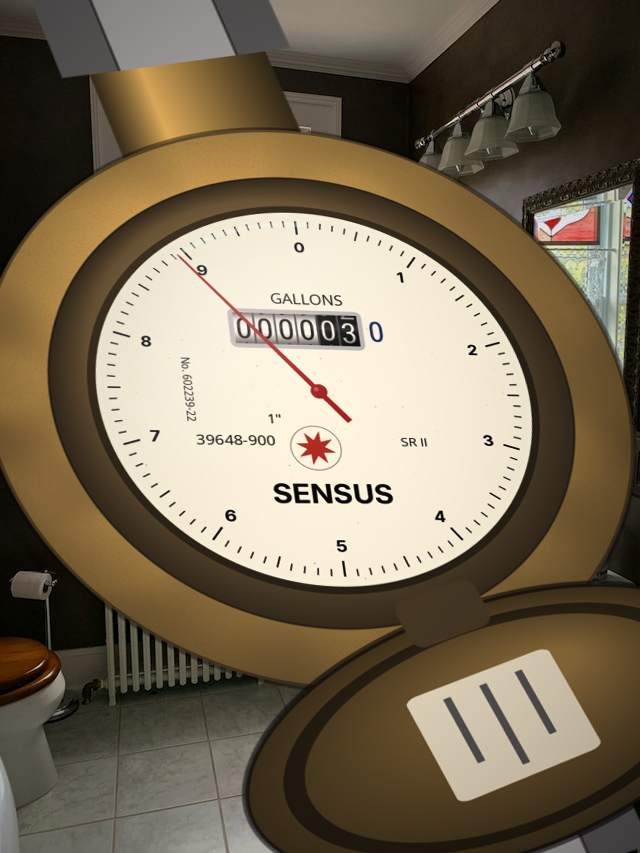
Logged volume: 28.9; gal
